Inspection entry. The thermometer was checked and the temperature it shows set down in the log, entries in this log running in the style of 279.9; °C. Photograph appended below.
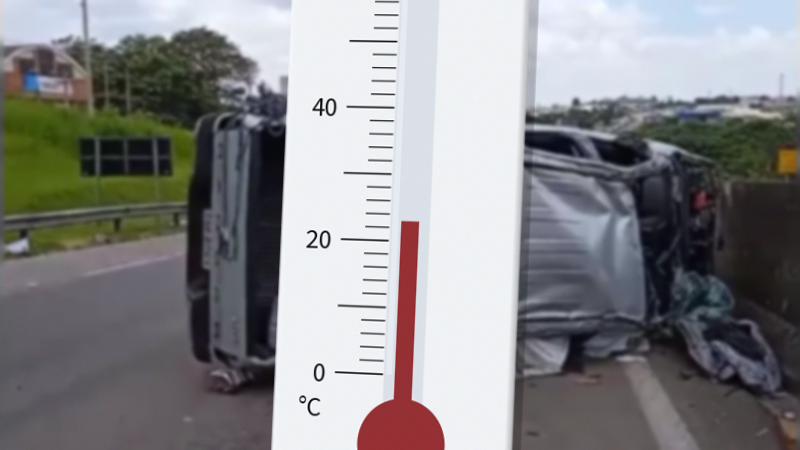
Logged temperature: 23; °C
